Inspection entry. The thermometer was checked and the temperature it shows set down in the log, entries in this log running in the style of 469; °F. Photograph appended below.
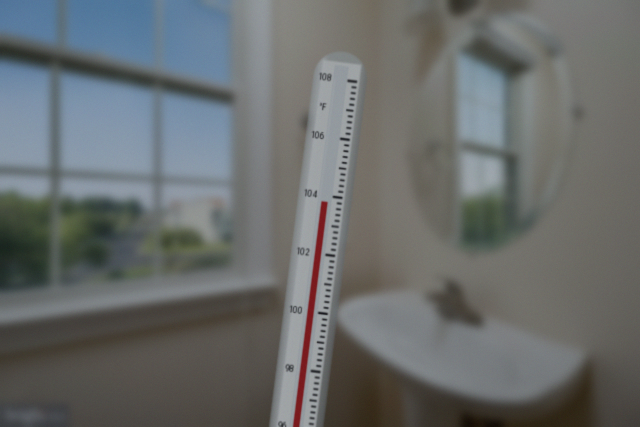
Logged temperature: 103.8; °F
